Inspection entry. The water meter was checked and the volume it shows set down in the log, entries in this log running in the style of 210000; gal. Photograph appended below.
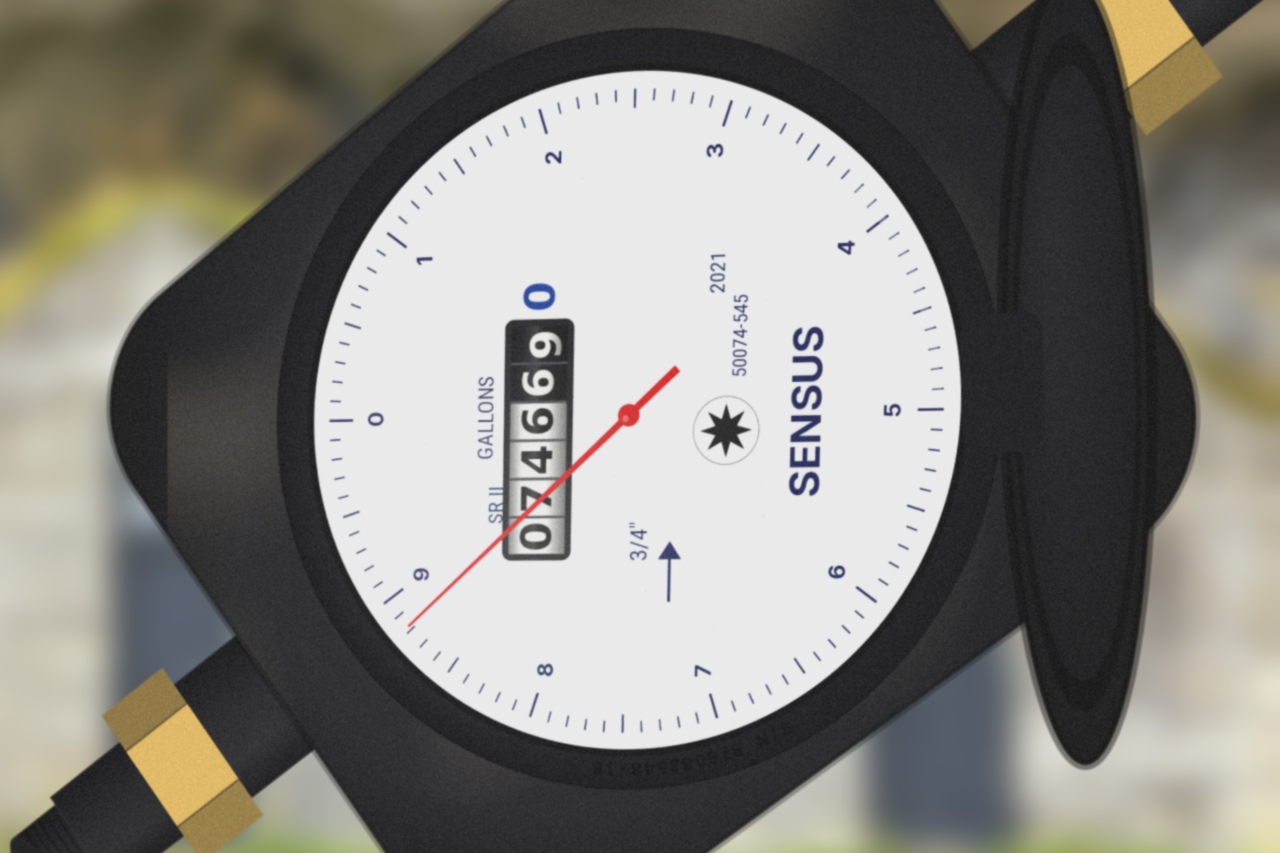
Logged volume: 746688.8; gal
